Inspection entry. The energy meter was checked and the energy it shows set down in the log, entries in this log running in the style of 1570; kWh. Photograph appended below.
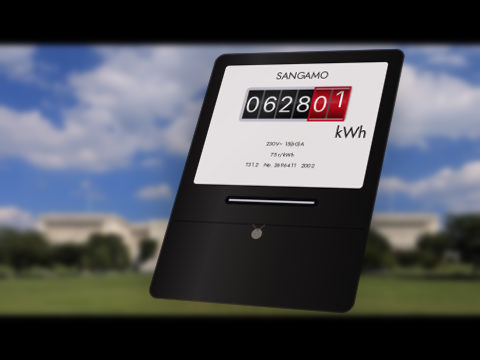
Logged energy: 628.01; kWh
